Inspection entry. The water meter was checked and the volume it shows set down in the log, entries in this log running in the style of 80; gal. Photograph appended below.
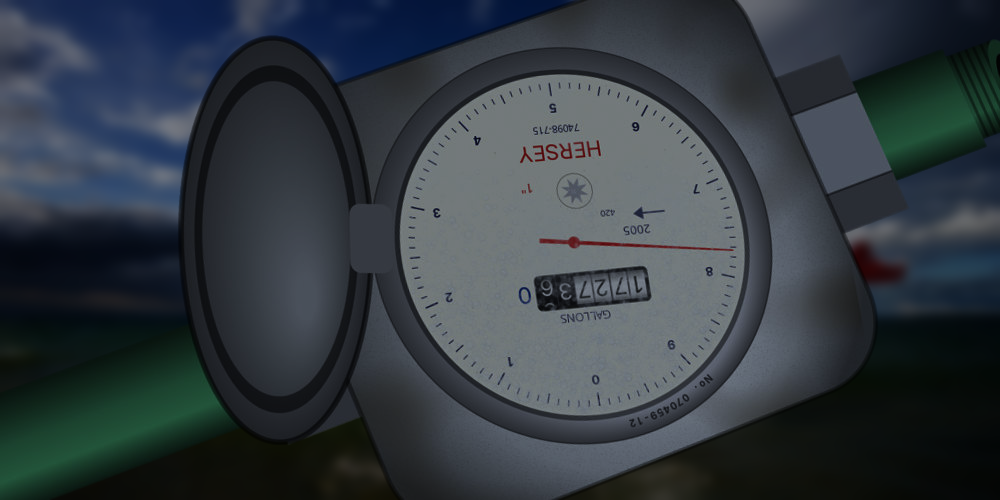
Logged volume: 1727357.7; gal
